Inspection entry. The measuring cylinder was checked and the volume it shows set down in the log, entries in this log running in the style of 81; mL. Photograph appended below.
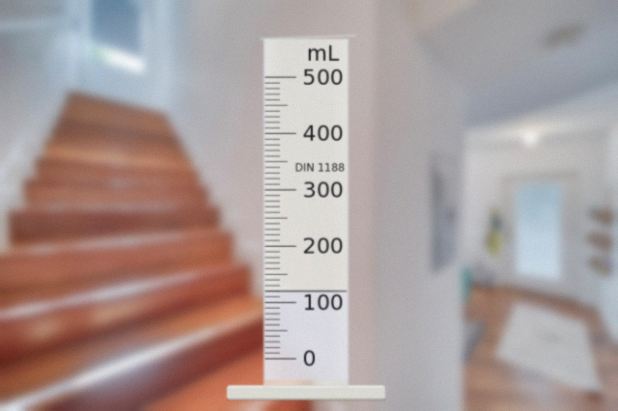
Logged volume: 120; mL
